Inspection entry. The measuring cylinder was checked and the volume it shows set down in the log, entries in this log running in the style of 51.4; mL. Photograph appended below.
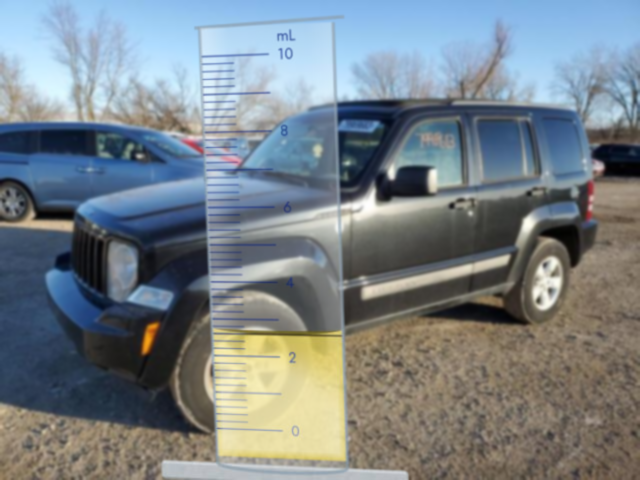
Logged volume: 2.6; mL
